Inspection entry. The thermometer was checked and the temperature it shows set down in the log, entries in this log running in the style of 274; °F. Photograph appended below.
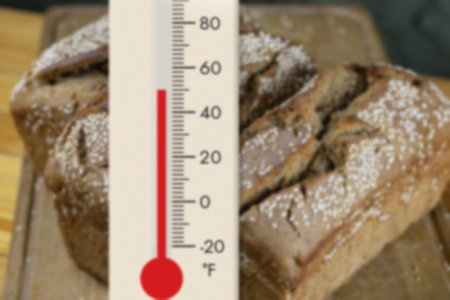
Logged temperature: 50; °F
